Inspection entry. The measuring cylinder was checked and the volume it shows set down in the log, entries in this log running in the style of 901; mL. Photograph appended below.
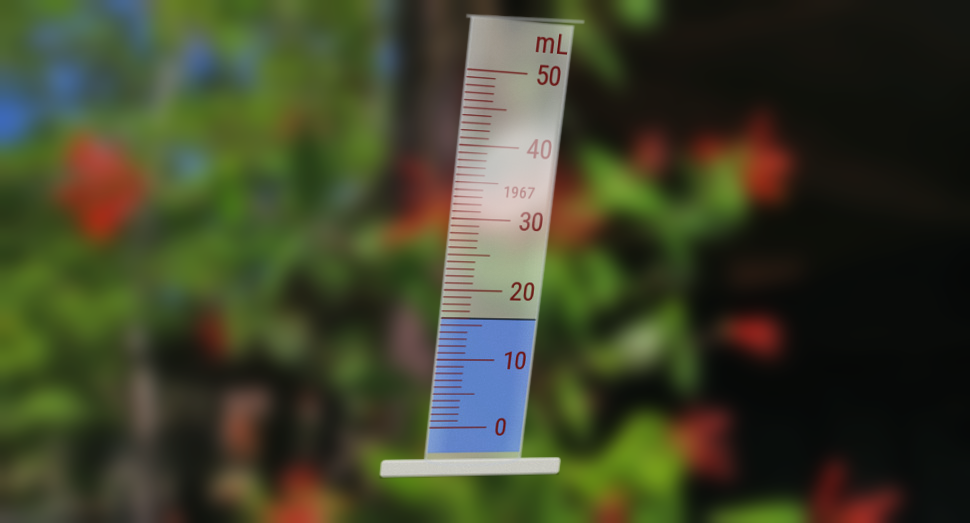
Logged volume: 16; mL
